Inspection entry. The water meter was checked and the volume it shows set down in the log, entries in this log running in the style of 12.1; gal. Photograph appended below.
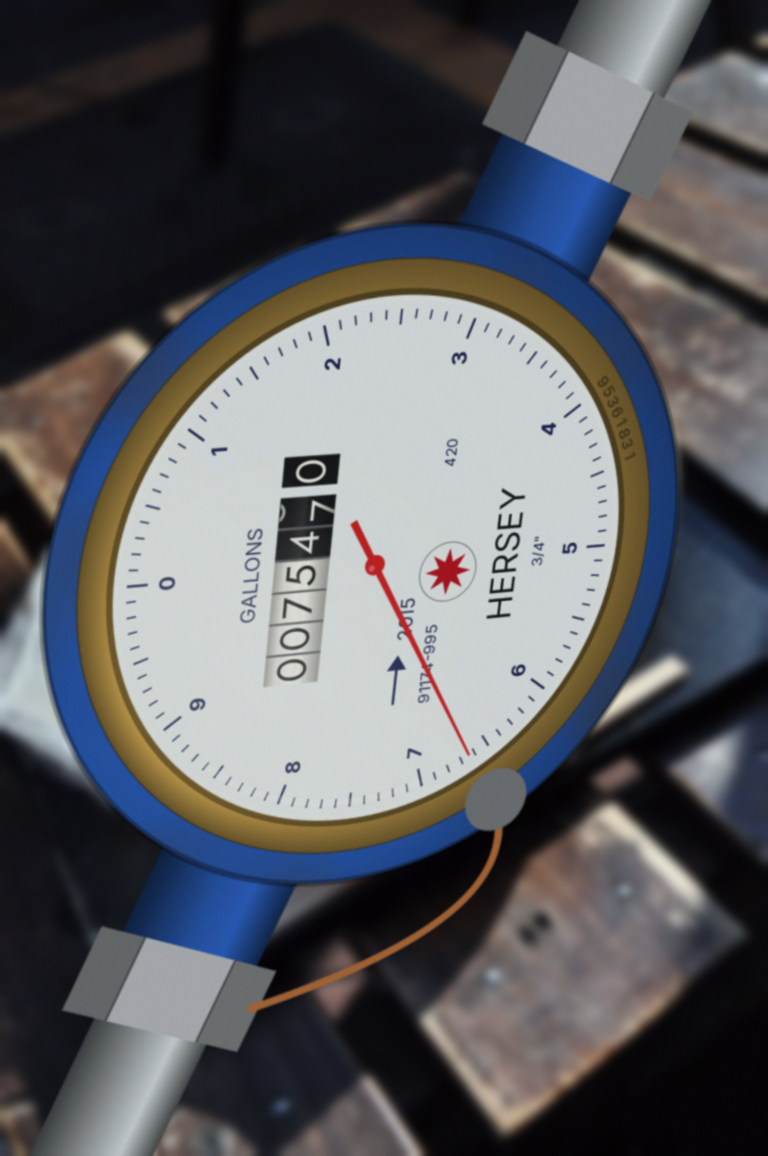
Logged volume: 75466.6; gal
